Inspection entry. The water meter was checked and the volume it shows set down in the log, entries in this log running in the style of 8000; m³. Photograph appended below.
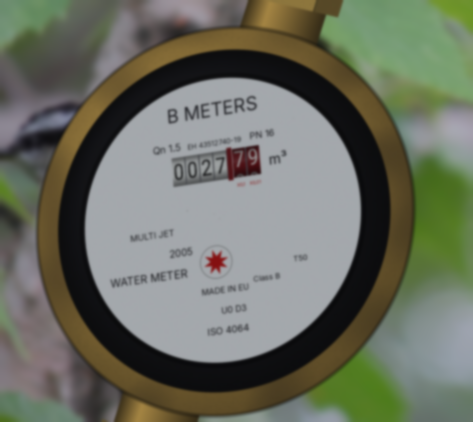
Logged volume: 27.79; m³
